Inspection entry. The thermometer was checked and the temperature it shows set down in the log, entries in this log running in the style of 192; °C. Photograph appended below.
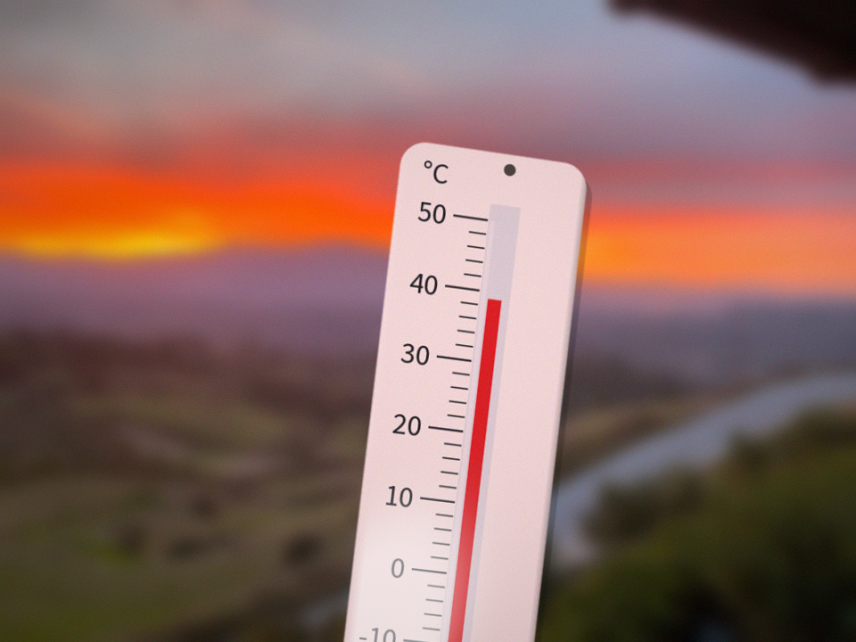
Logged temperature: 39; °C
